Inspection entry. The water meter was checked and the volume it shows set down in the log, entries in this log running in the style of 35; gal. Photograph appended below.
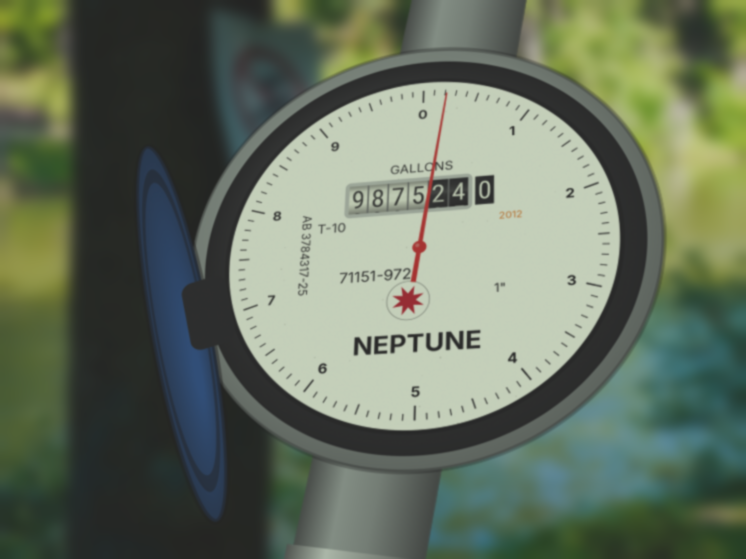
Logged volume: 9875240.2; gal
